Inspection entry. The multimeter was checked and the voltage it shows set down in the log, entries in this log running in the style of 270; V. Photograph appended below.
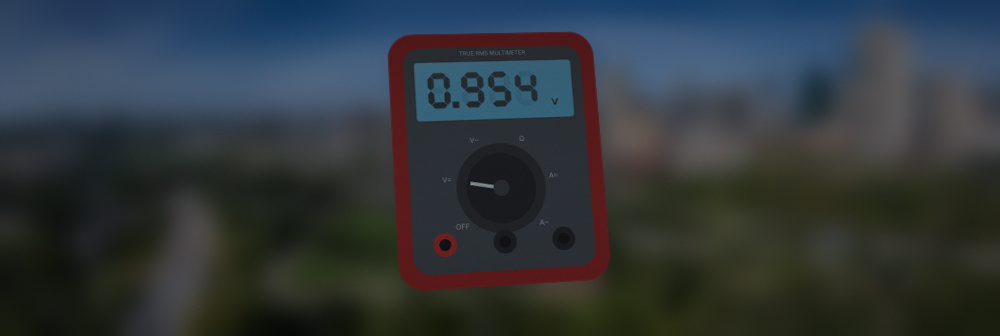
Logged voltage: 0.954; V
